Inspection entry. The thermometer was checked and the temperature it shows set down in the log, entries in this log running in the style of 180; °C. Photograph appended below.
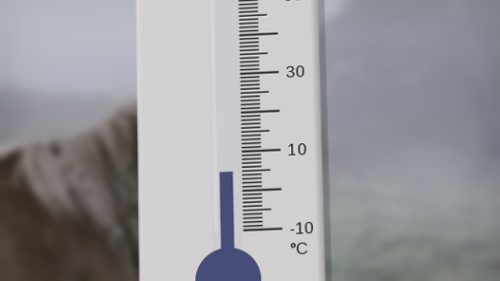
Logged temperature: 5; °C
